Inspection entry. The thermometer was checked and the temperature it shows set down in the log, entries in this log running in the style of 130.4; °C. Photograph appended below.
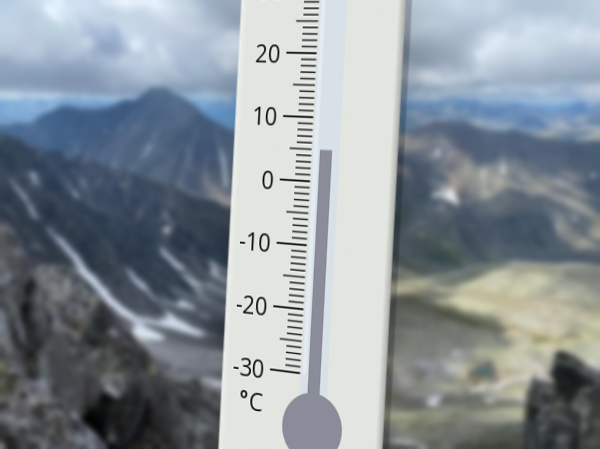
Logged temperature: 5; °C
